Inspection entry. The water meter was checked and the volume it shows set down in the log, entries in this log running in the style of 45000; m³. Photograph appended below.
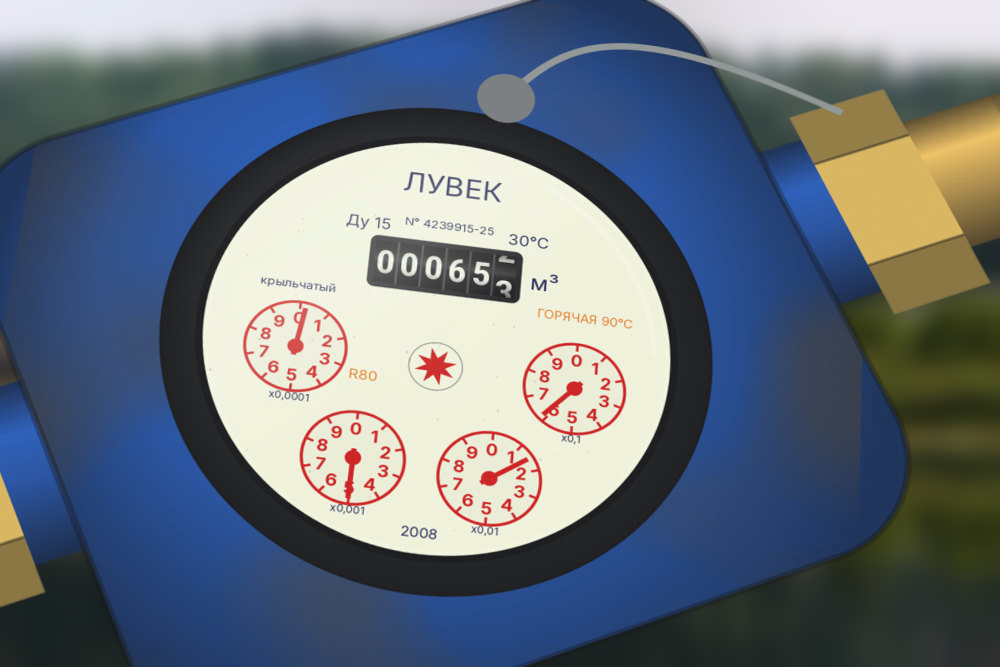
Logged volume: 652.6150; m³
